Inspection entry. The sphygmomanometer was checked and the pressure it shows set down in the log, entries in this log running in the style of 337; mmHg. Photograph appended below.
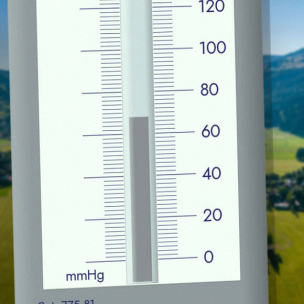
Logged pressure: 68; mmHg
